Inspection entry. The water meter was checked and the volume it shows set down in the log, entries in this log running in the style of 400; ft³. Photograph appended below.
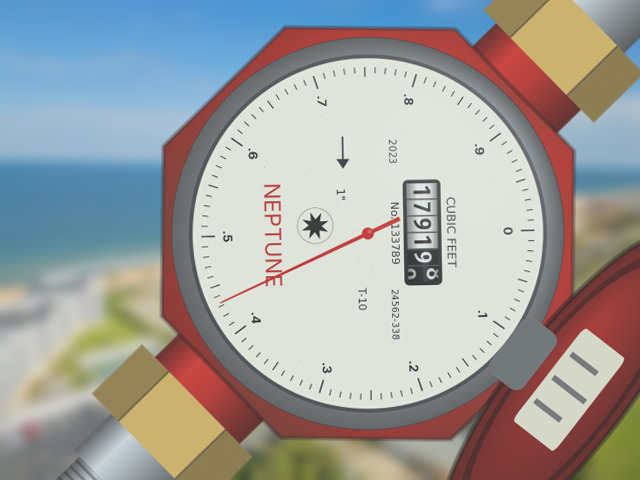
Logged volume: 179198.43; ft³
